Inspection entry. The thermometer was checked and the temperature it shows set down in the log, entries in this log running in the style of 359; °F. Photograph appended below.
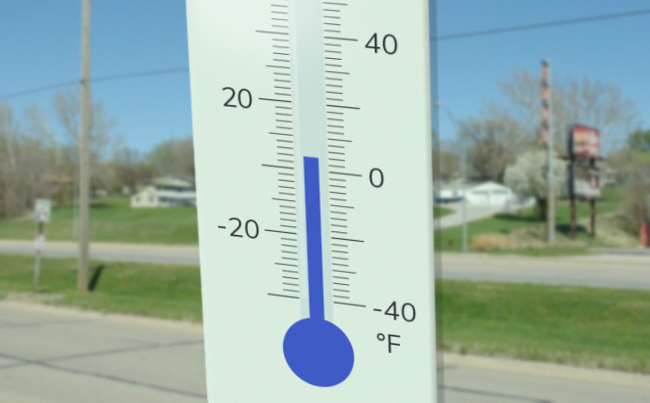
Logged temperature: 4; °F
